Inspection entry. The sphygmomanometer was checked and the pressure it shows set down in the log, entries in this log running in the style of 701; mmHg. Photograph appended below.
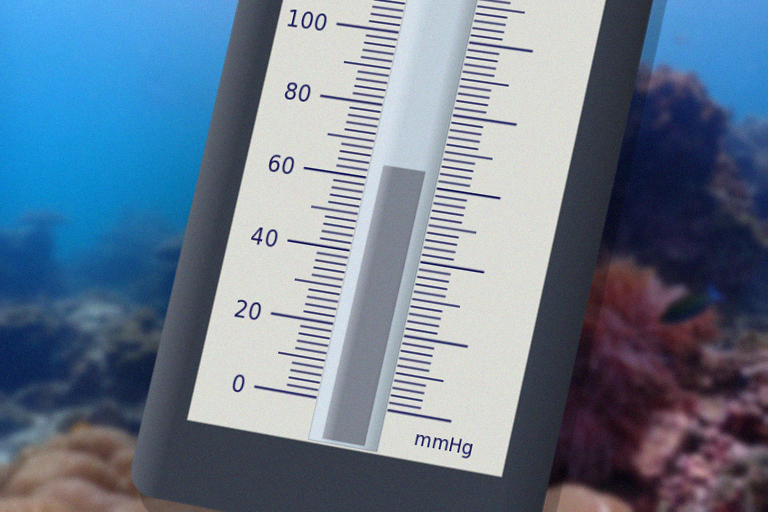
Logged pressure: 64; mmHg
